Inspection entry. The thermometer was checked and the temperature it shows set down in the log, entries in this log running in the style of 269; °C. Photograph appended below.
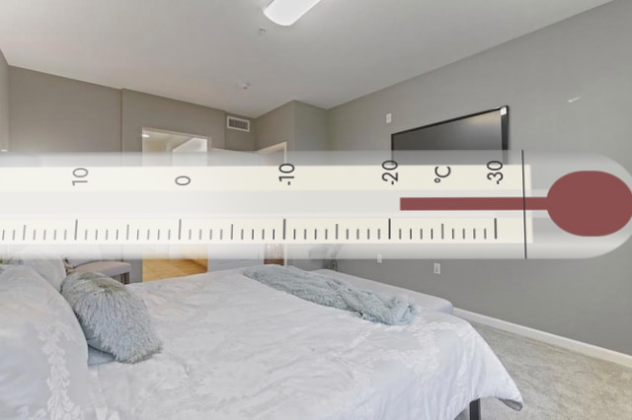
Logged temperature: -21; °C
